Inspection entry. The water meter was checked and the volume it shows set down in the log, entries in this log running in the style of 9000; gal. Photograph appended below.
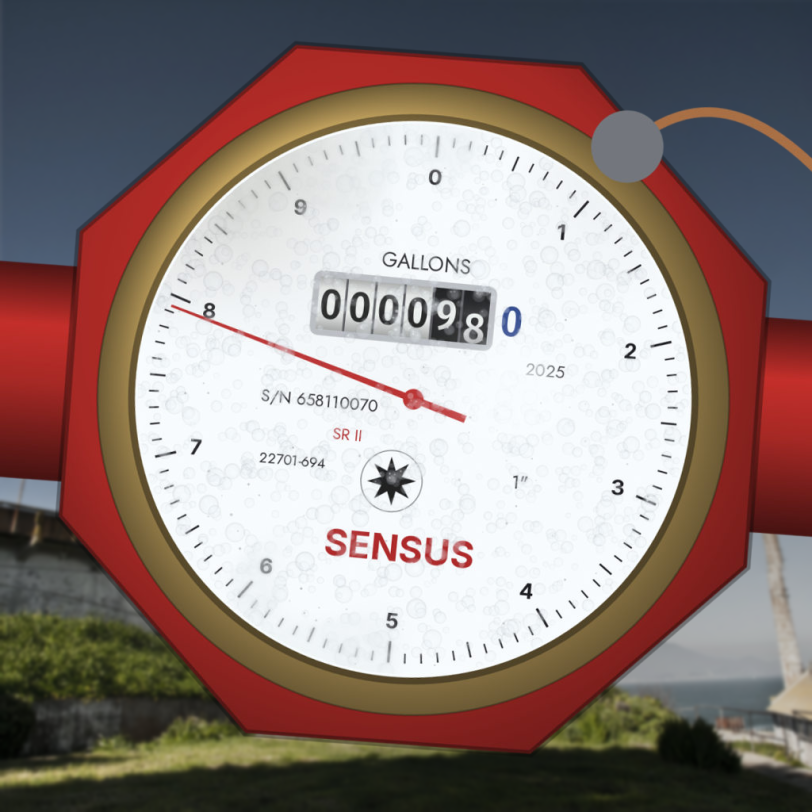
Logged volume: 977.9; gal
